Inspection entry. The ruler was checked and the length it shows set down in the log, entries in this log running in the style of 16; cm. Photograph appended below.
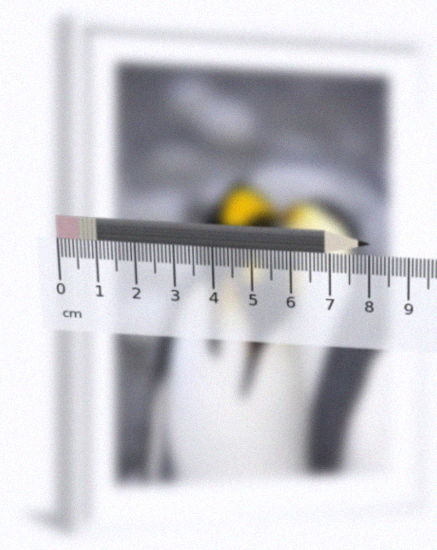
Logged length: 8; cm
